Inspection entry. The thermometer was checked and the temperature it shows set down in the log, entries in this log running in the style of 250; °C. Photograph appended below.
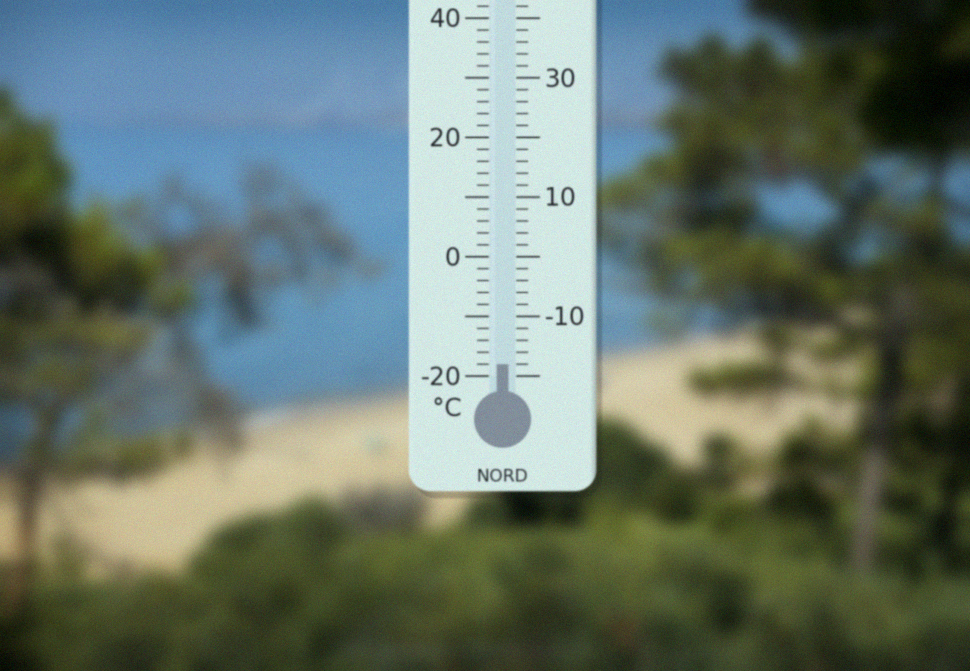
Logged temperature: -18; °C
